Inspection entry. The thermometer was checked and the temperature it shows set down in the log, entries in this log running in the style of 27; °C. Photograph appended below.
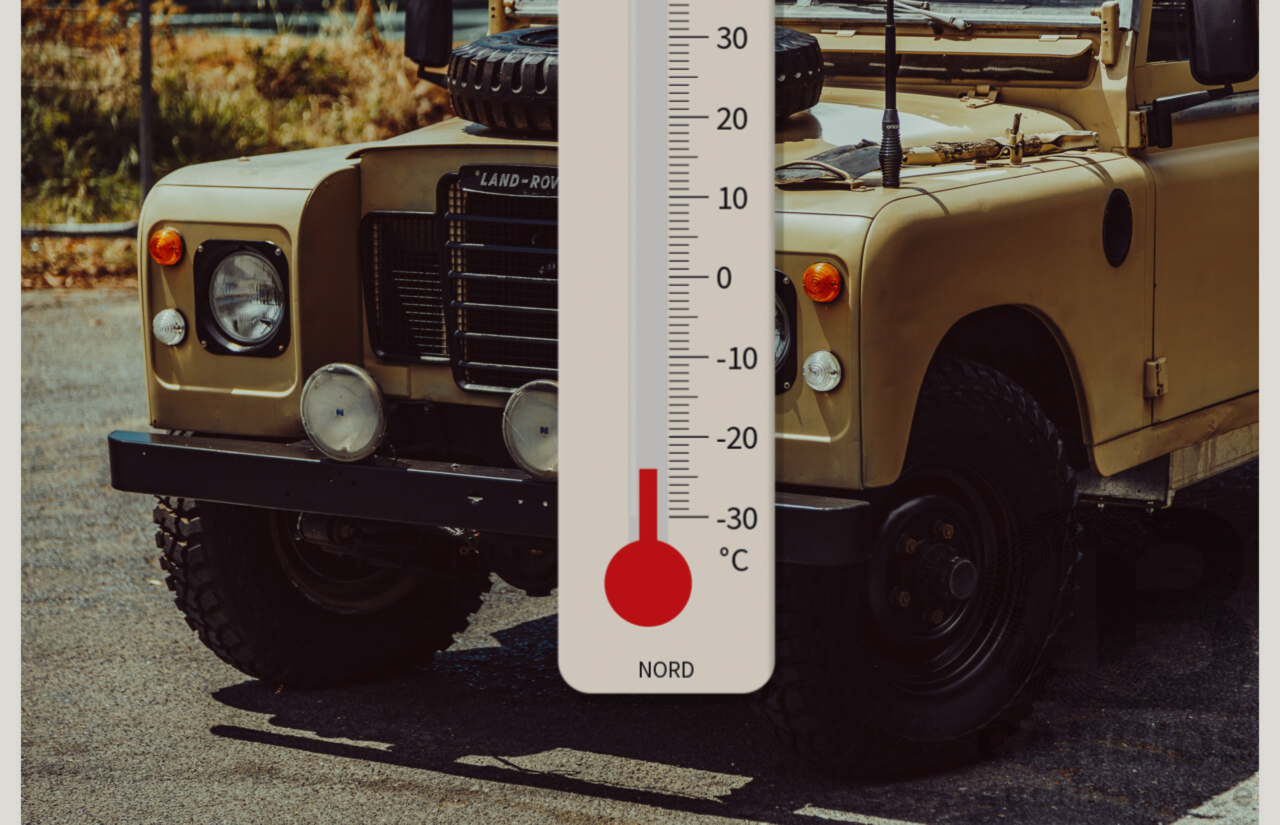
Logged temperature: -24; °C
